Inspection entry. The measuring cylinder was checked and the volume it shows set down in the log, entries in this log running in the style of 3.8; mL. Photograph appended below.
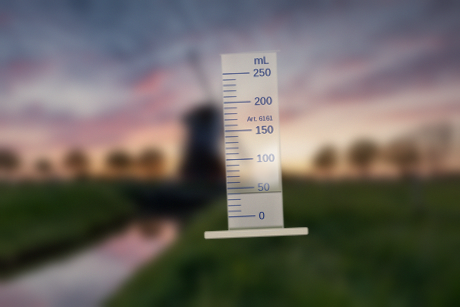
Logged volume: 40; mL
